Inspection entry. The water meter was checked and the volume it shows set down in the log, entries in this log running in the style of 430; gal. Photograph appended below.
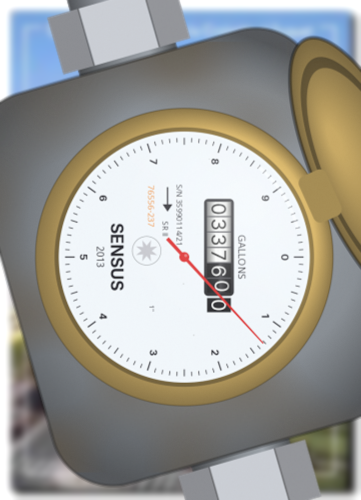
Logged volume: 337601.3; gal
